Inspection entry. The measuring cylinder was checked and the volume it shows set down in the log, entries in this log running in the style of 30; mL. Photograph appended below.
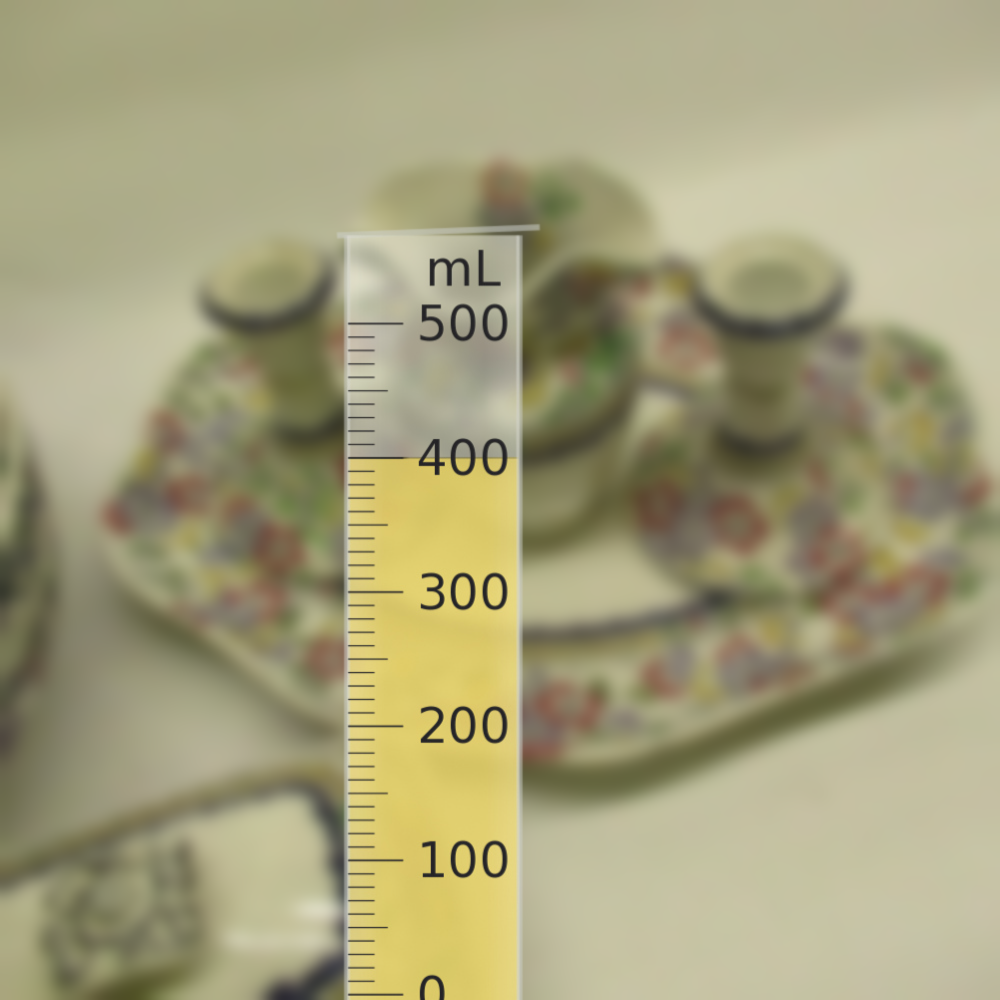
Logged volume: 400; mL
